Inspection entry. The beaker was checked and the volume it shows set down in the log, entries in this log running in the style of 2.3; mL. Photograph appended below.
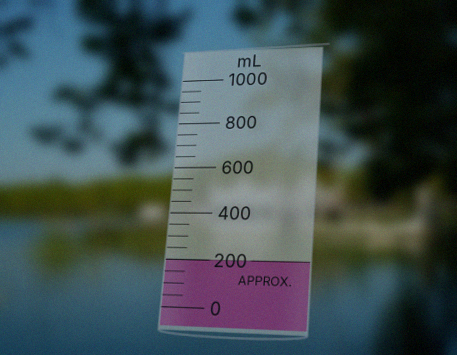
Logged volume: 200; mL
